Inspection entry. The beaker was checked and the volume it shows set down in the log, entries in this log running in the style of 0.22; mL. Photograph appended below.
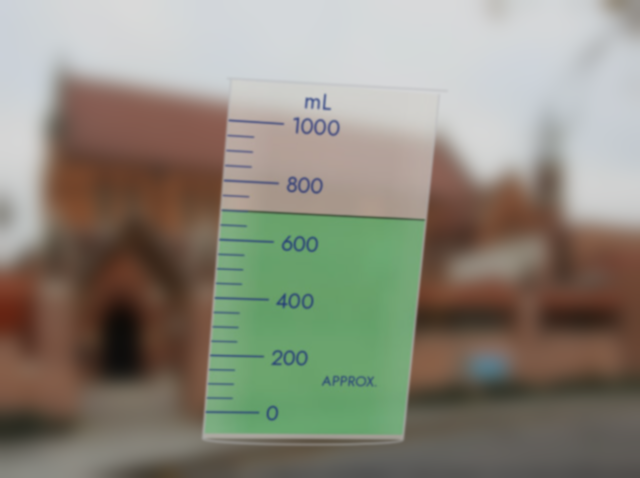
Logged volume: 700; mL
